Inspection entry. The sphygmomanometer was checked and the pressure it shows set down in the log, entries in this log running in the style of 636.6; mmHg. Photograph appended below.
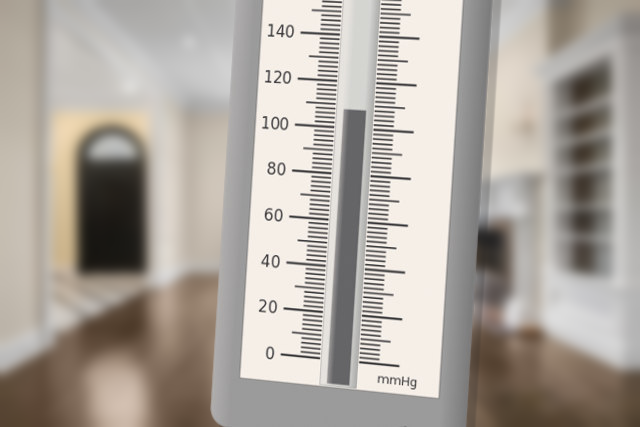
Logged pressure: 108; mmHg
